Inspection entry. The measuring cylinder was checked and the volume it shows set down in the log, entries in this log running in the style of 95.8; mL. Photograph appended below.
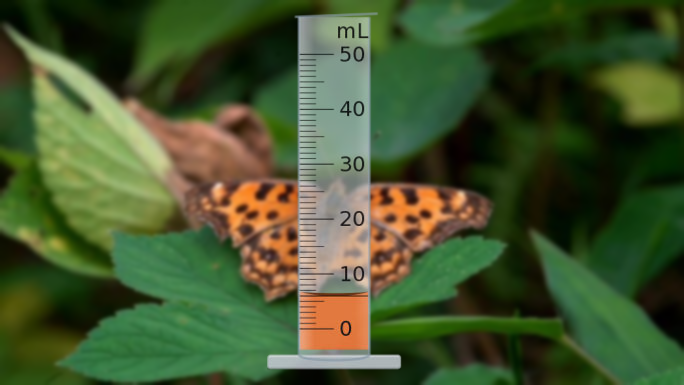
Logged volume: 6; mL
